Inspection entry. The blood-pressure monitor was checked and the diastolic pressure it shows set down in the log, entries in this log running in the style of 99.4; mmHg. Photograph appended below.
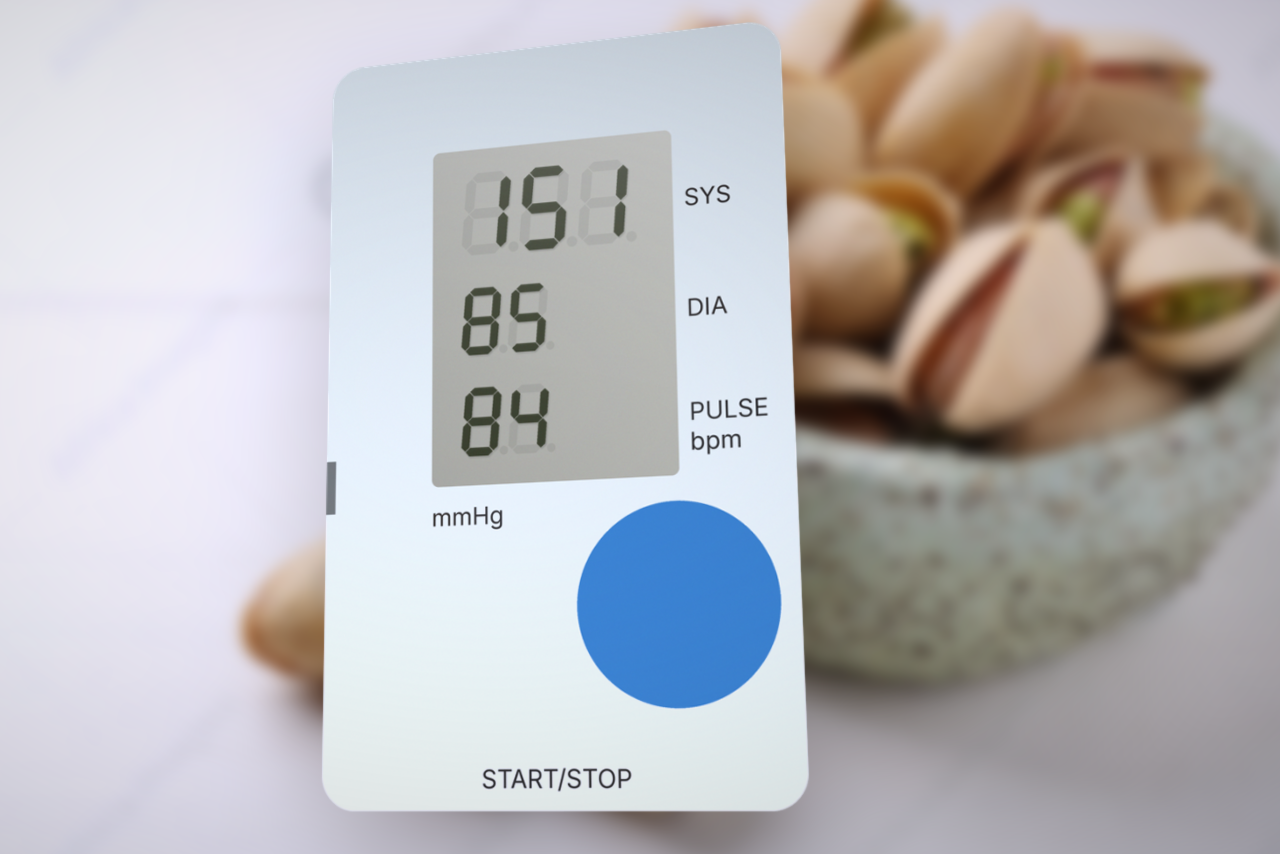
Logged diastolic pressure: 85; mmHg
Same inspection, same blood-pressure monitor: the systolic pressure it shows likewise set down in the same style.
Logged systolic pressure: 151; mmHg
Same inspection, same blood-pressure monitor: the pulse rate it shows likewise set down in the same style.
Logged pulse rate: 84; bpm
